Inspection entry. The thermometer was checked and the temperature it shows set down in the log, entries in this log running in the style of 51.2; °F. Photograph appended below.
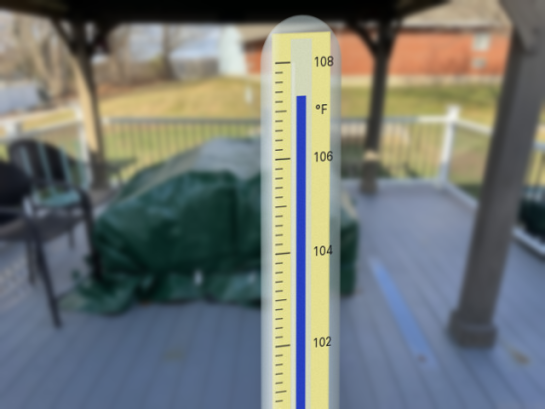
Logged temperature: 107.3; °F
